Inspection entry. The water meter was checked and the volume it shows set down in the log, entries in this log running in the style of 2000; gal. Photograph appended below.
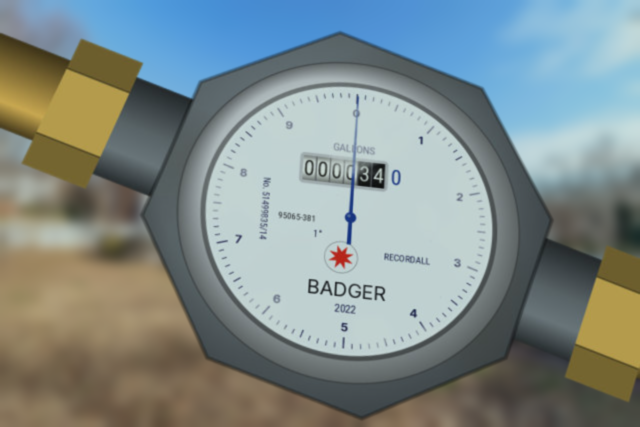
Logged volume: 340.0; gal
